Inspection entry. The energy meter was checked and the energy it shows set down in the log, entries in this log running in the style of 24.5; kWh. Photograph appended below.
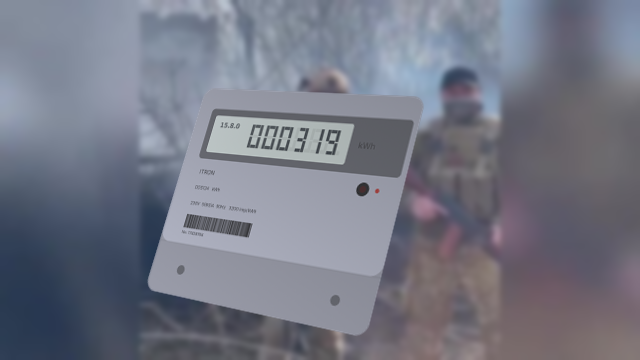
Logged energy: 319; kWh
